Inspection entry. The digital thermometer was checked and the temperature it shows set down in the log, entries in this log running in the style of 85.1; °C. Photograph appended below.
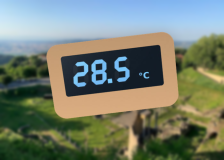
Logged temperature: 28.5; °C
